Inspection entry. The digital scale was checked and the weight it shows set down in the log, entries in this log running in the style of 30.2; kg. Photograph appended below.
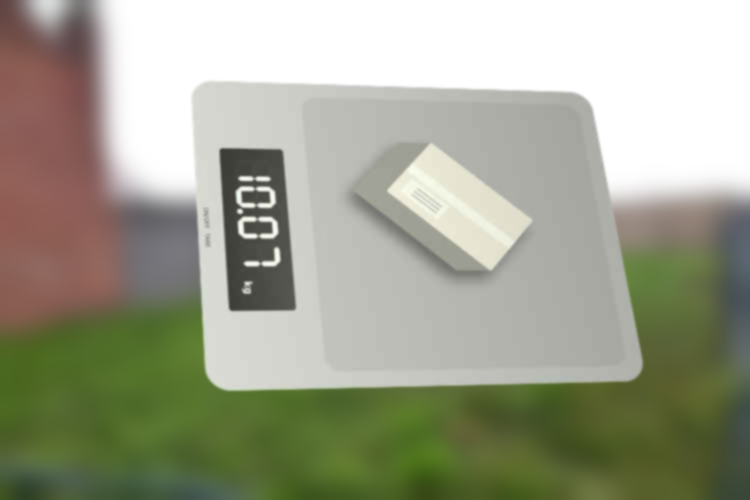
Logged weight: 10.07; kg
